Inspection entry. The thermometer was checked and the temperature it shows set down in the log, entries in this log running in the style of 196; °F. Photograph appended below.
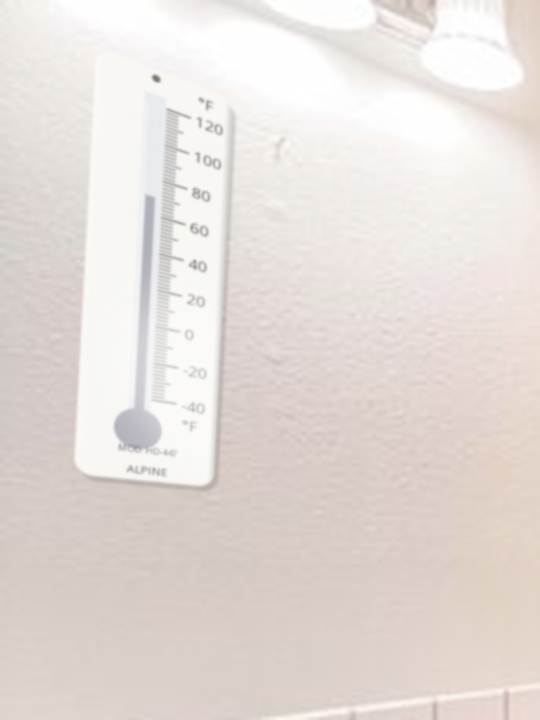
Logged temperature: 70; °F
